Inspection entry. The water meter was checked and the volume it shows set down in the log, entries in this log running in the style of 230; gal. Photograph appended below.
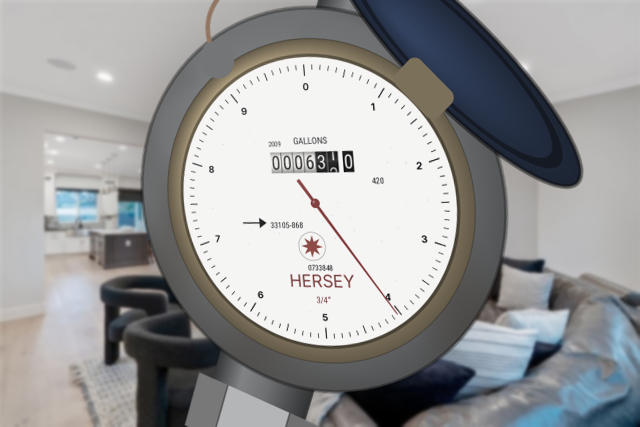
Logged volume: 6314.0; gal
